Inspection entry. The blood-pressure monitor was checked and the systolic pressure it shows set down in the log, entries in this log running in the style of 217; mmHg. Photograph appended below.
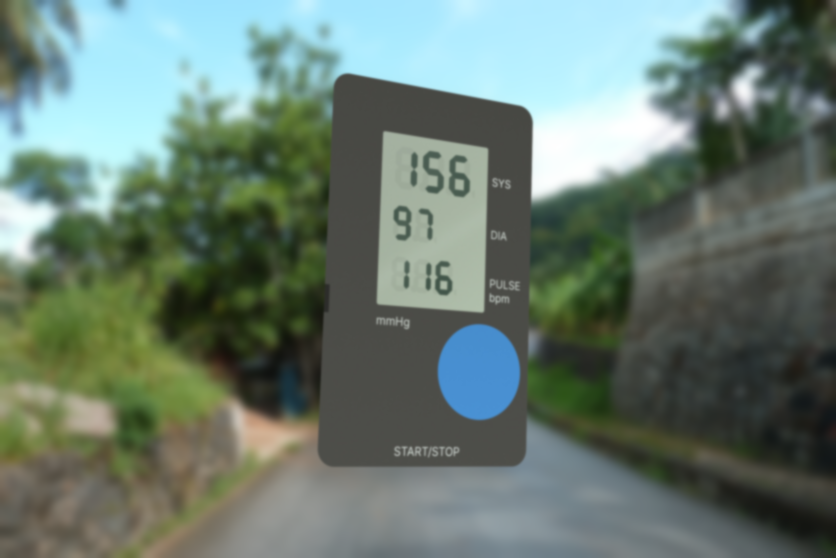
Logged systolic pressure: 156; mmHg
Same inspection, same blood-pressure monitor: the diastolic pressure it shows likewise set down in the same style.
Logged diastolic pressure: 97; mmHg
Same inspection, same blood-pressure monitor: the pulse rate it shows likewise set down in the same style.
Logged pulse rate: 116; bpm
